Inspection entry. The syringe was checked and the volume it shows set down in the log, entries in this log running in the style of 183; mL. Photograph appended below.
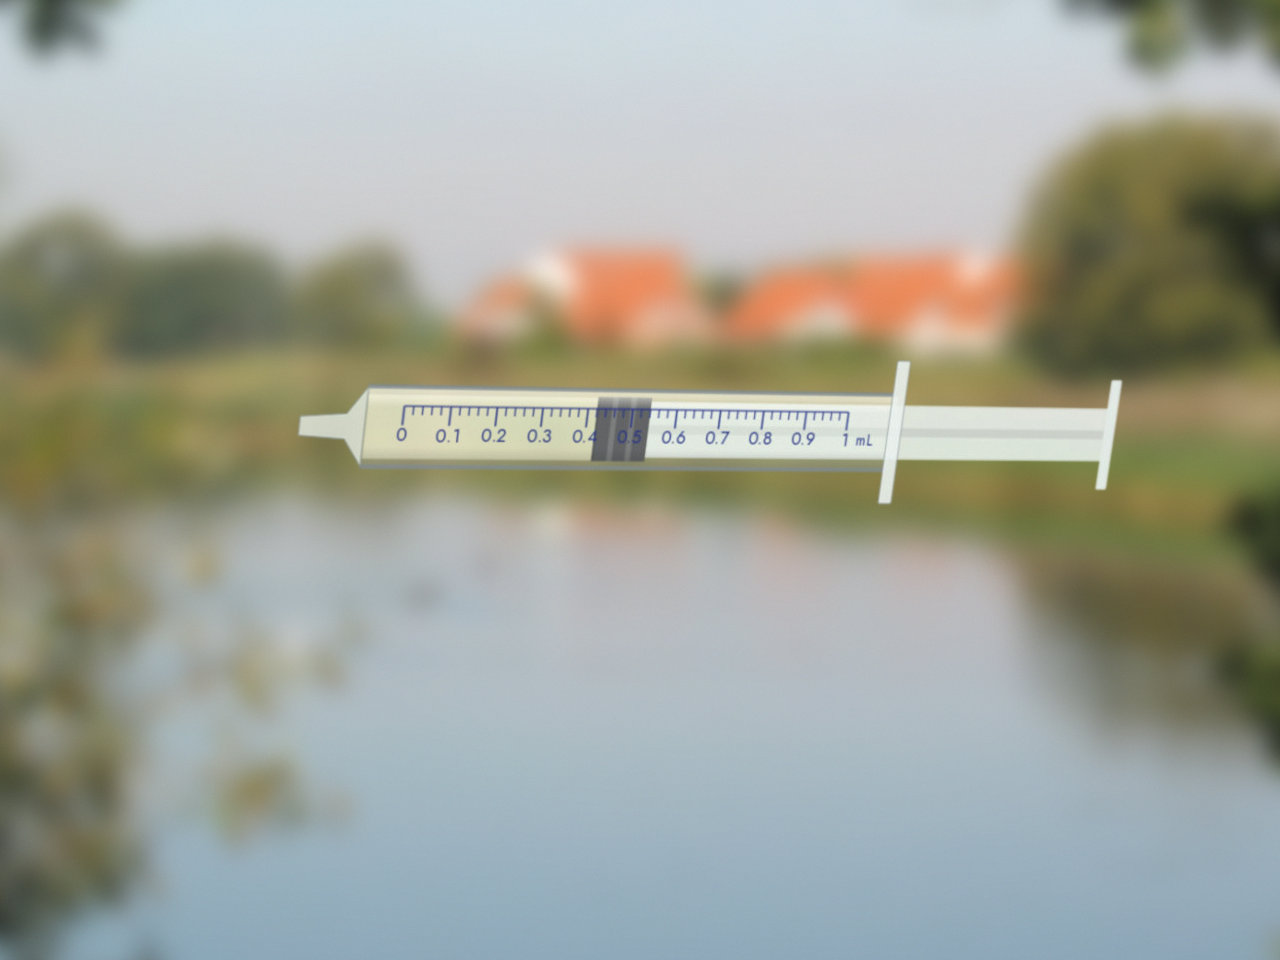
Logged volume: 0.42; mL
